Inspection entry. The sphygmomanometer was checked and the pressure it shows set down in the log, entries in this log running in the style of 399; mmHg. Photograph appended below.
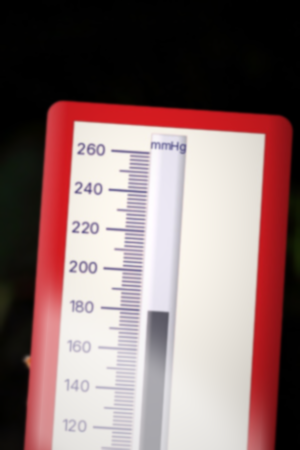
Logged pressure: 180; mmHg
